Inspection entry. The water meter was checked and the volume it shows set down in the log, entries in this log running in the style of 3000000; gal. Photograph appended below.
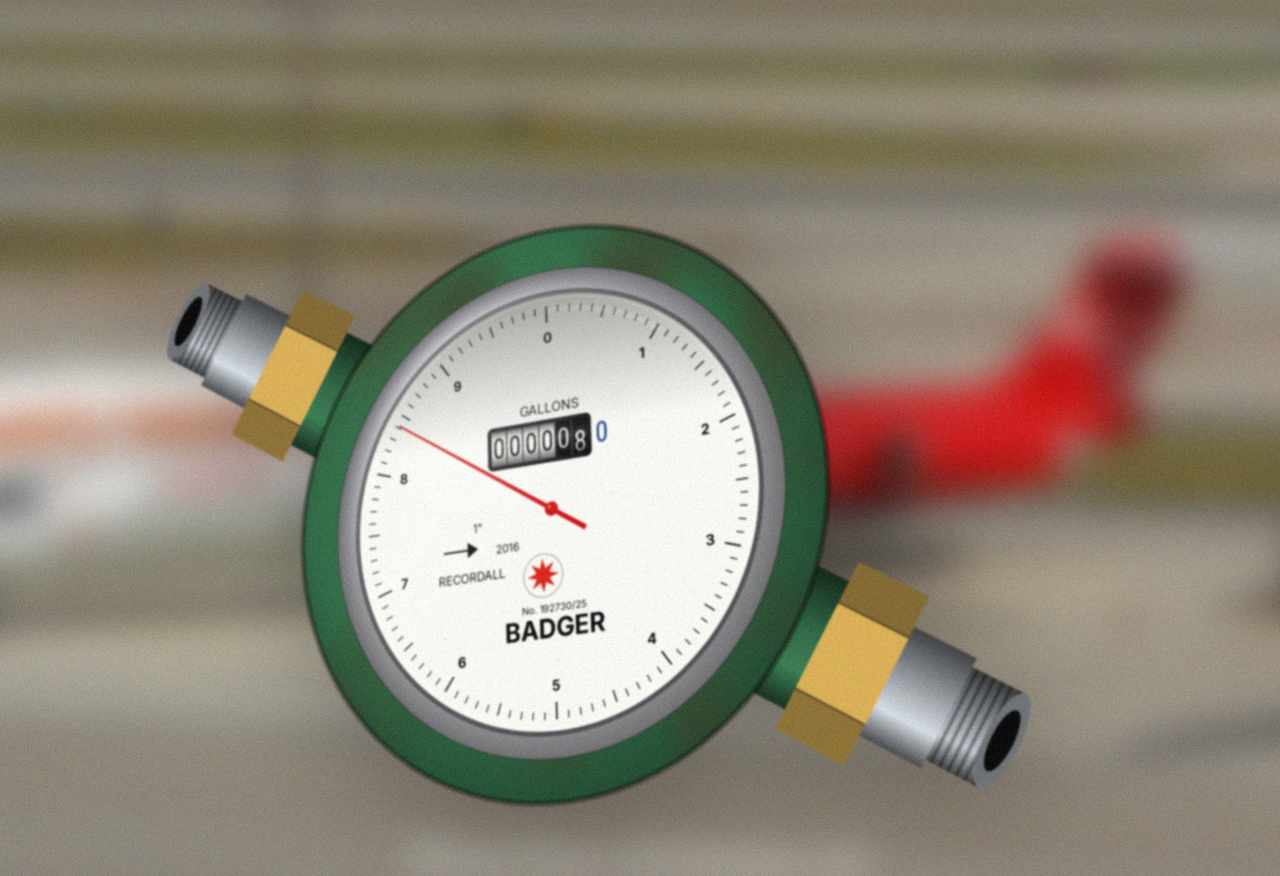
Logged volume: 78.4; gal
